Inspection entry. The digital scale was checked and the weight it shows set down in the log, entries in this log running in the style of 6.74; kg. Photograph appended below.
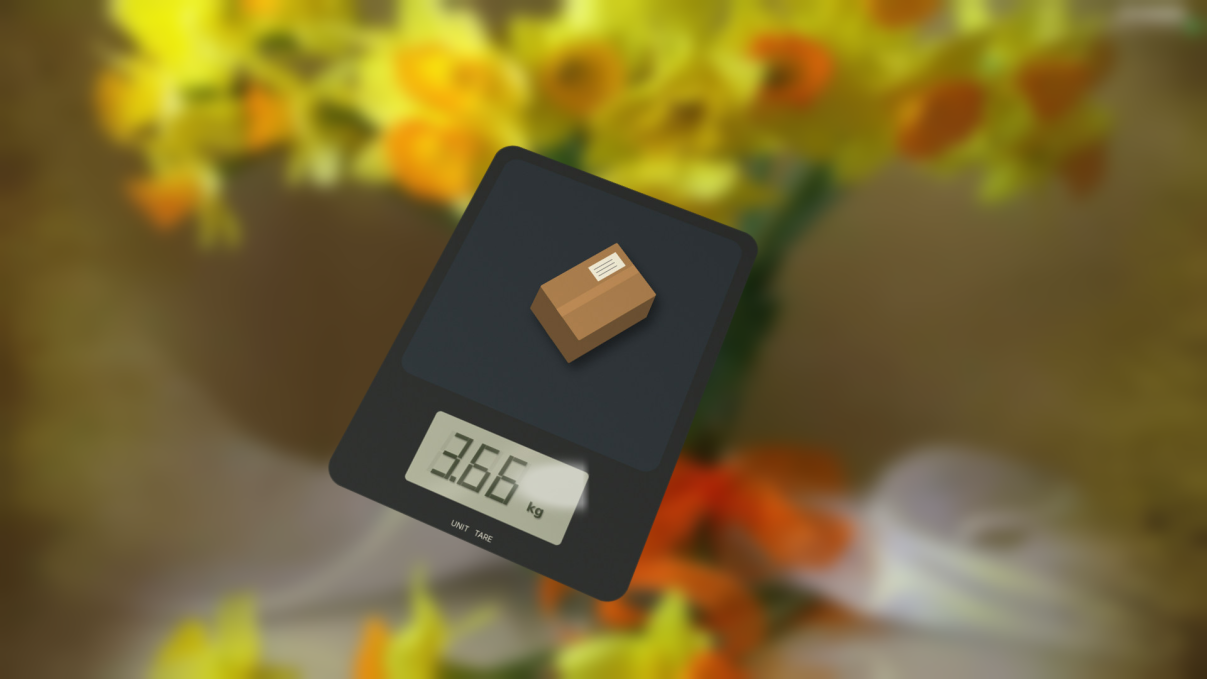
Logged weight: 3.66; kg
